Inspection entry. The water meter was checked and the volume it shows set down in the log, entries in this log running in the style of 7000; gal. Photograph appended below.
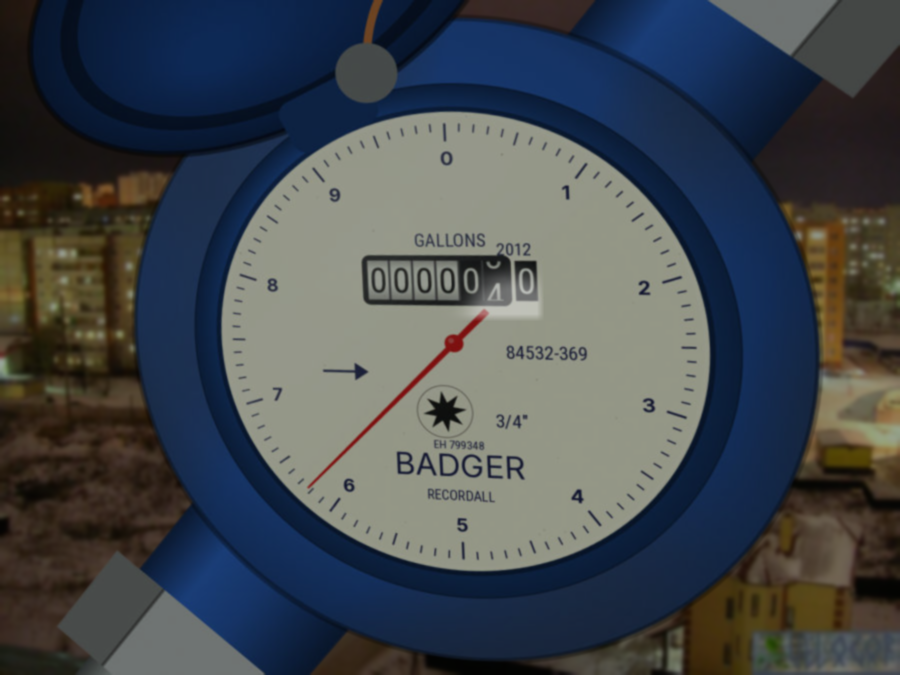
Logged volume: 36.2; gal
